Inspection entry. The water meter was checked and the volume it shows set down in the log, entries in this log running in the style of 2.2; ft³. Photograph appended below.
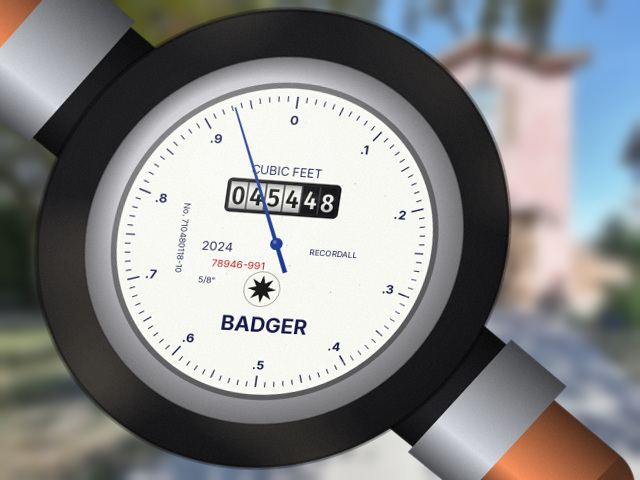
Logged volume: 45447.93; ft³
